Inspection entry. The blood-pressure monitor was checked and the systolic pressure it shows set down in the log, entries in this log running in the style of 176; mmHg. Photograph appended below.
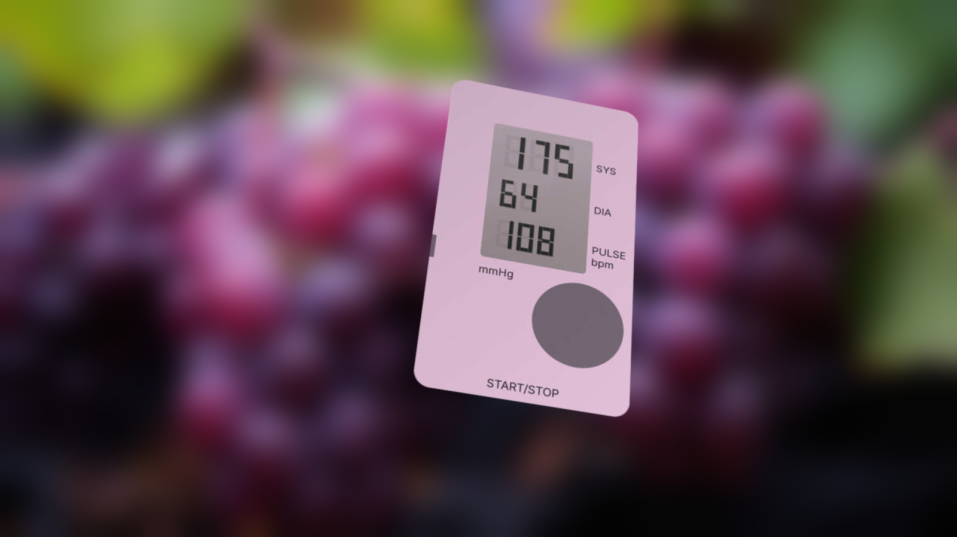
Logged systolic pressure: 175; mmHg
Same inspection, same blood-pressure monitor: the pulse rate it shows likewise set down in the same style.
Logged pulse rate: 108; bpm
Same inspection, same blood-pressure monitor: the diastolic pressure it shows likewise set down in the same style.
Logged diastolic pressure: 64; mmHg
